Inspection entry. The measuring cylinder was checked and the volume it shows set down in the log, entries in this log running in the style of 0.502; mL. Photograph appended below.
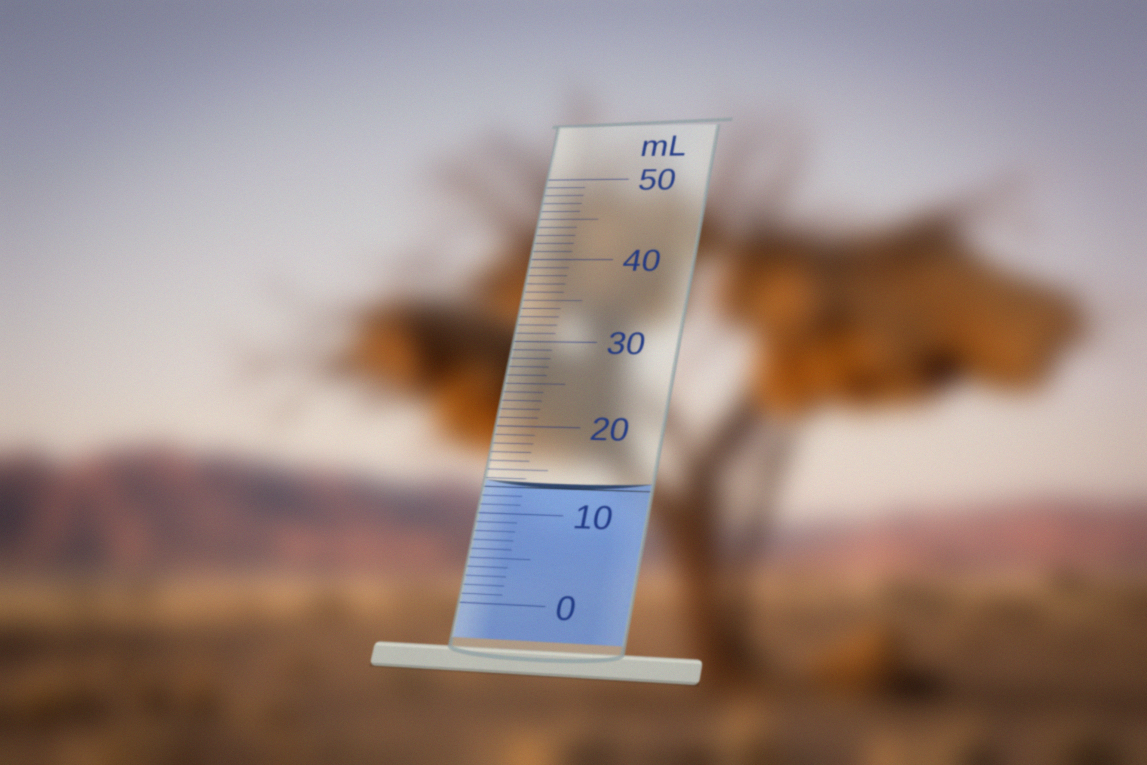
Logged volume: 13; mL
